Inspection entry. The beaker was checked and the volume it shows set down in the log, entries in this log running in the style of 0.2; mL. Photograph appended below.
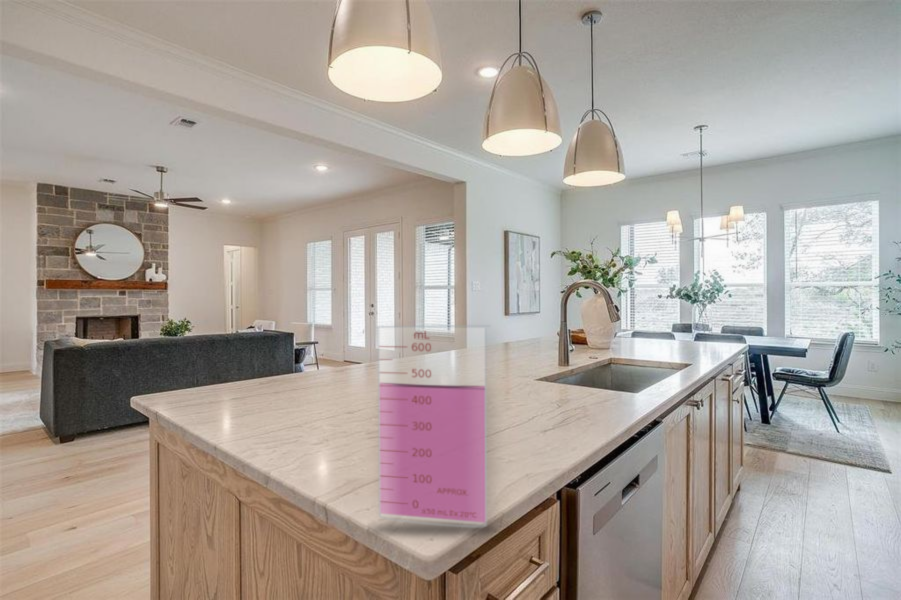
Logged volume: 450; mL
